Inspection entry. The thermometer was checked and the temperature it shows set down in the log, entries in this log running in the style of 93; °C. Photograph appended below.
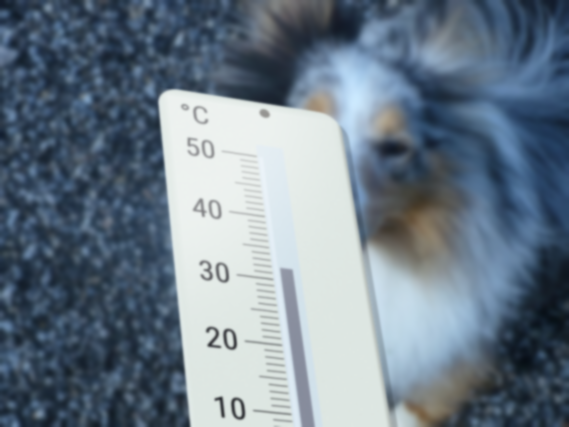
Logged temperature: 32; °C
